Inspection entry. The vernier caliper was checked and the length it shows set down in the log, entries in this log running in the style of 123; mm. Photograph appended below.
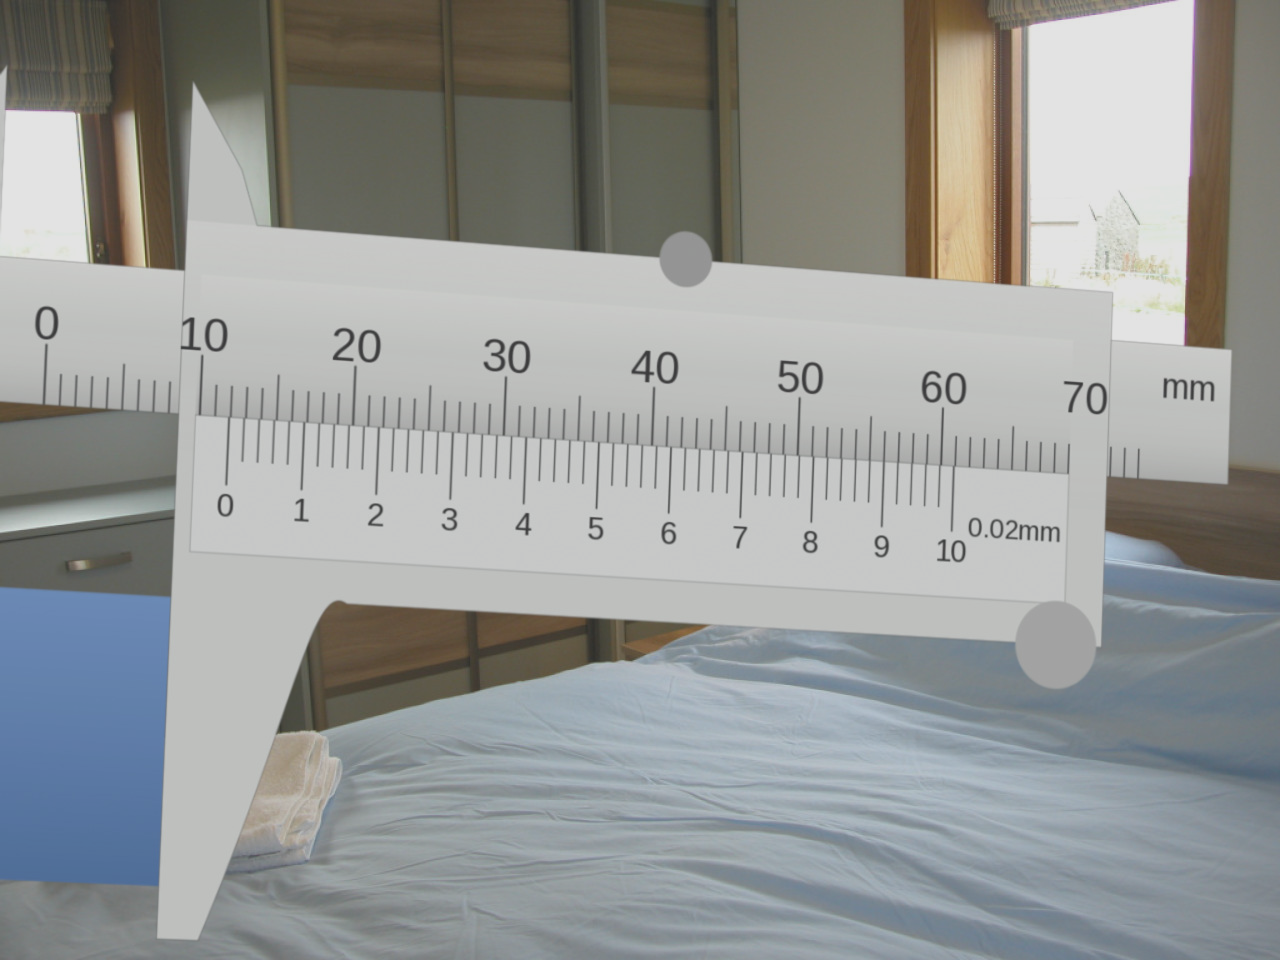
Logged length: 11.9; mm
